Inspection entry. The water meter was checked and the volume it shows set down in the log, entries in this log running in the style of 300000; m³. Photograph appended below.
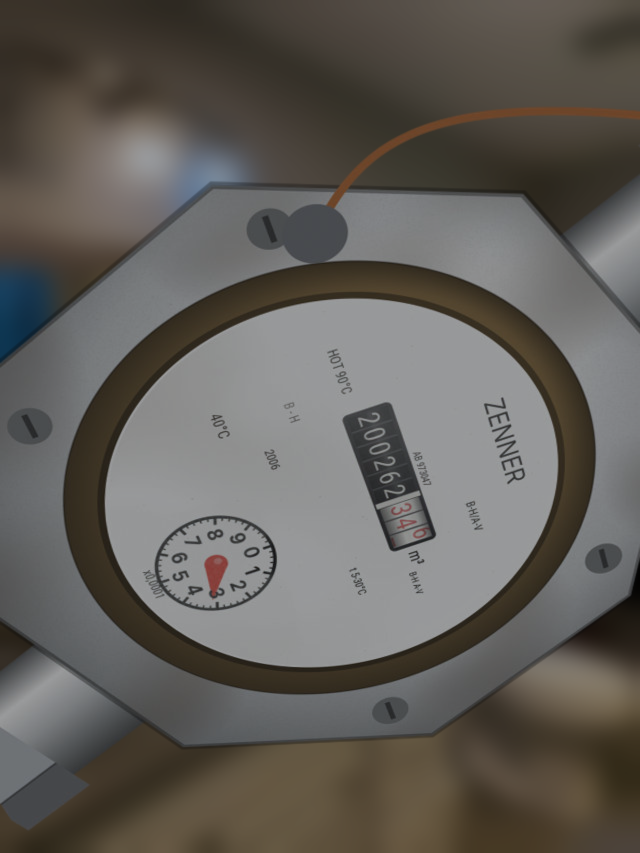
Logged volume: 200262.3463; m³
